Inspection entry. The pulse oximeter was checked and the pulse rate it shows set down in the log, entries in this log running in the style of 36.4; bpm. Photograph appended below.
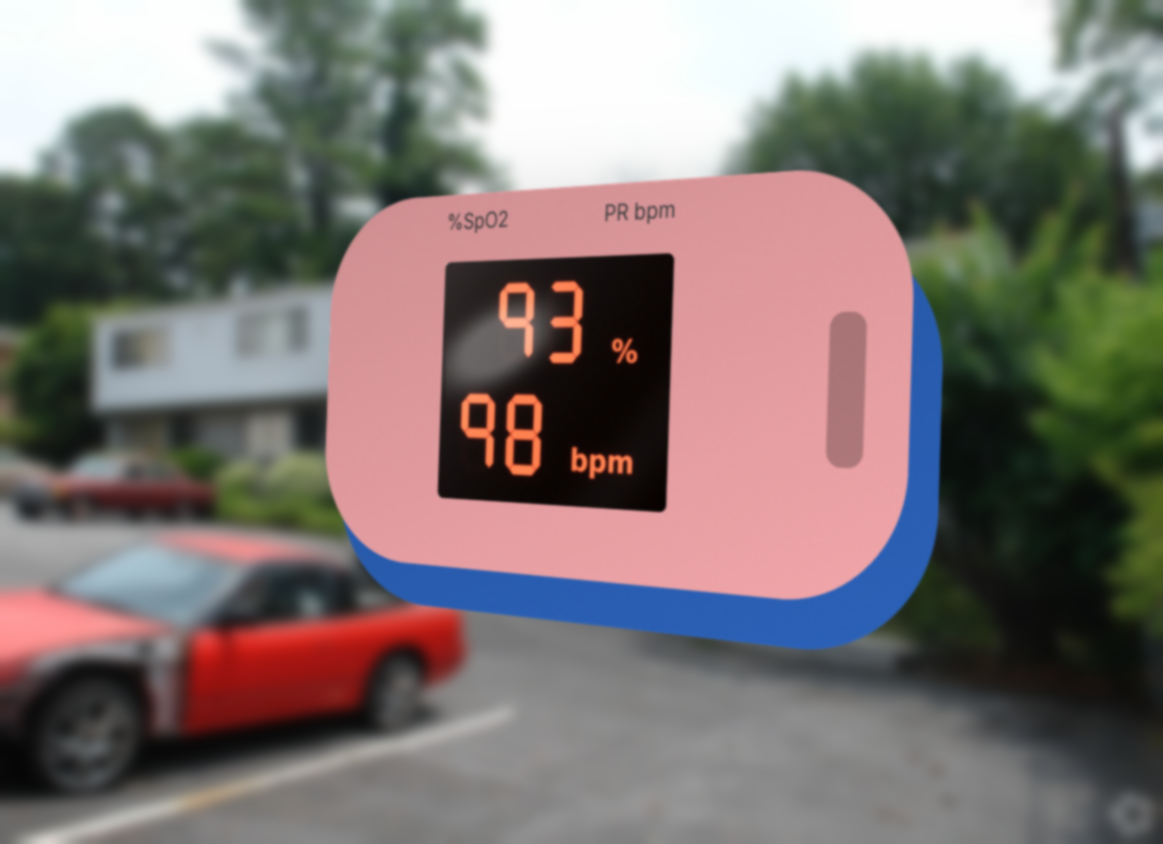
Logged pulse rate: 98; bpm
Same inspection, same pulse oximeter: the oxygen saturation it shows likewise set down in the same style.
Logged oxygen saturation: 93; %
